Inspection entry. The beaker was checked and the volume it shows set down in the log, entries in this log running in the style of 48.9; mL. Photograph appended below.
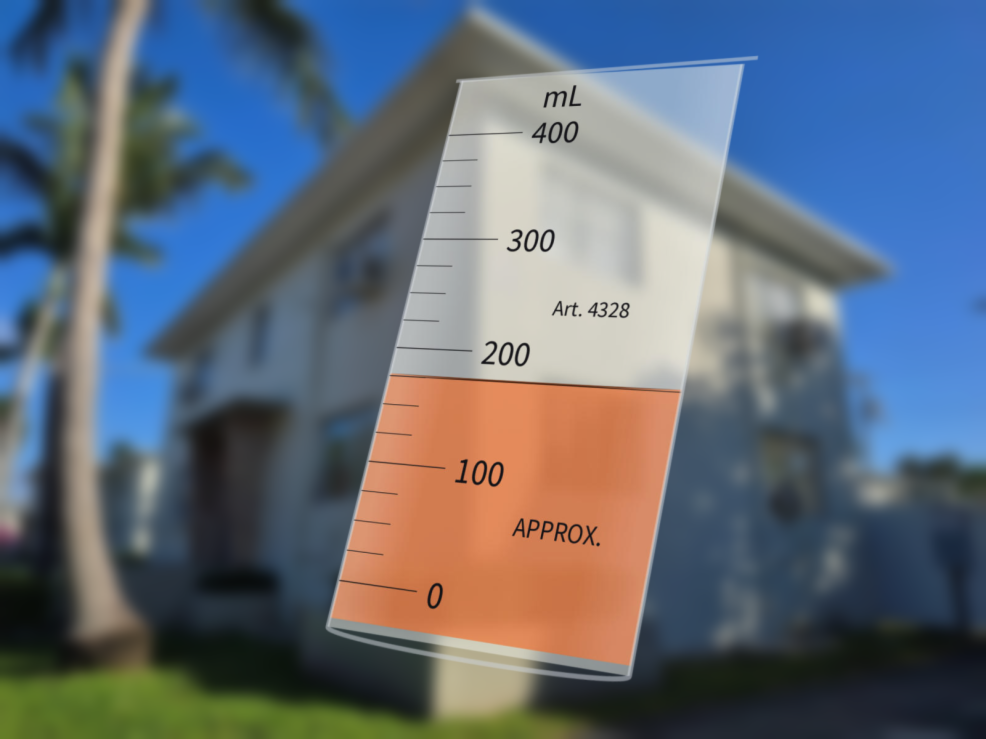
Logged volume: 175; mL
